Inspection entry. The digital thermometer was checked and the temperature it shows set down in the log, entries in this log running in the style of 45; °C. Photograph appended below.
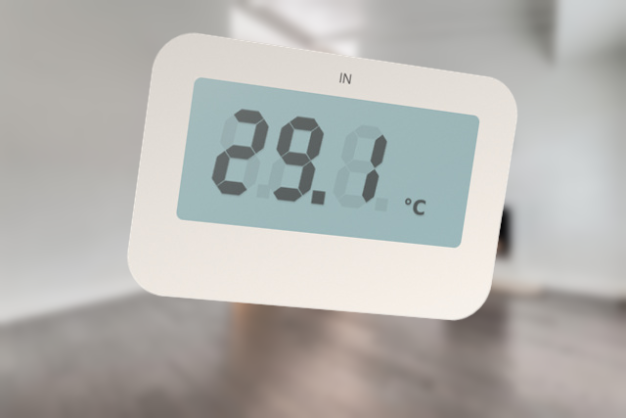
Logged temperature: 29.1; °C
